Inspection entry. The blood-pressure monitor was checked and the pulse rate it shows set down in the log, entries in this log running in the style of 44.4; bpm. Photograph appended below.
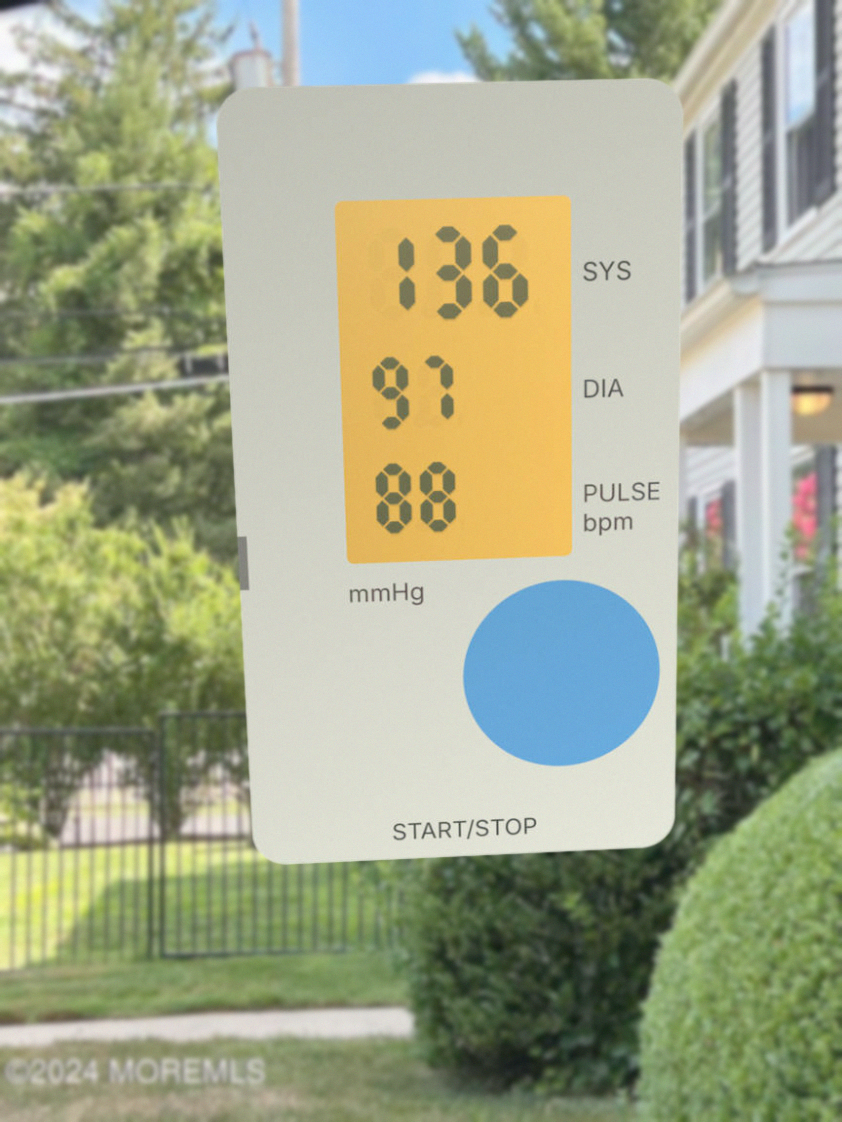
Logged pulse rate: 88; bpm
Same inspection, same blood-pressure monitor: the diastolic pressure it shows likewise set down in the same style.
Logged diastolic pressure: 97; mmHg
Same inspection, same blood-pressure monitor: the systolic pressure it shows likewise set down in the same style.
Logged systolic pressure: 136; mmHg
